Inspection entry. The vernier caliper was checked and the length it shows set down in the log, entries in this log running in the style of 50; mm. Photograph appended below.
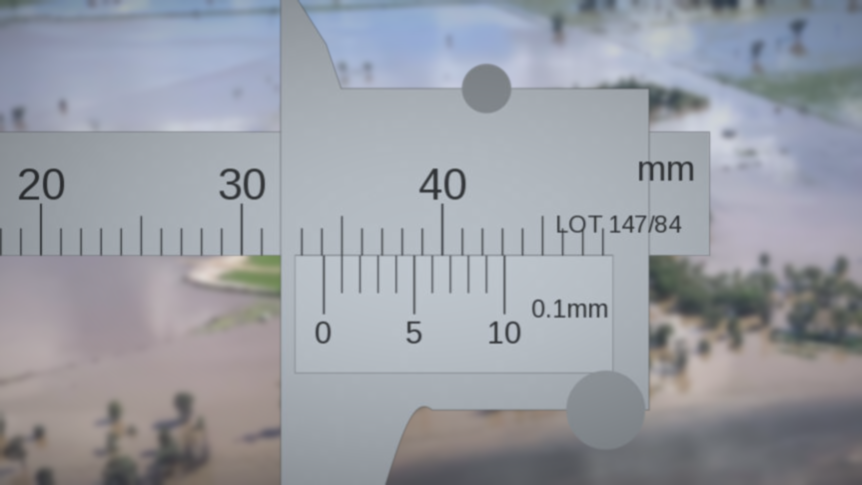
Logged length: 34.1; mm
